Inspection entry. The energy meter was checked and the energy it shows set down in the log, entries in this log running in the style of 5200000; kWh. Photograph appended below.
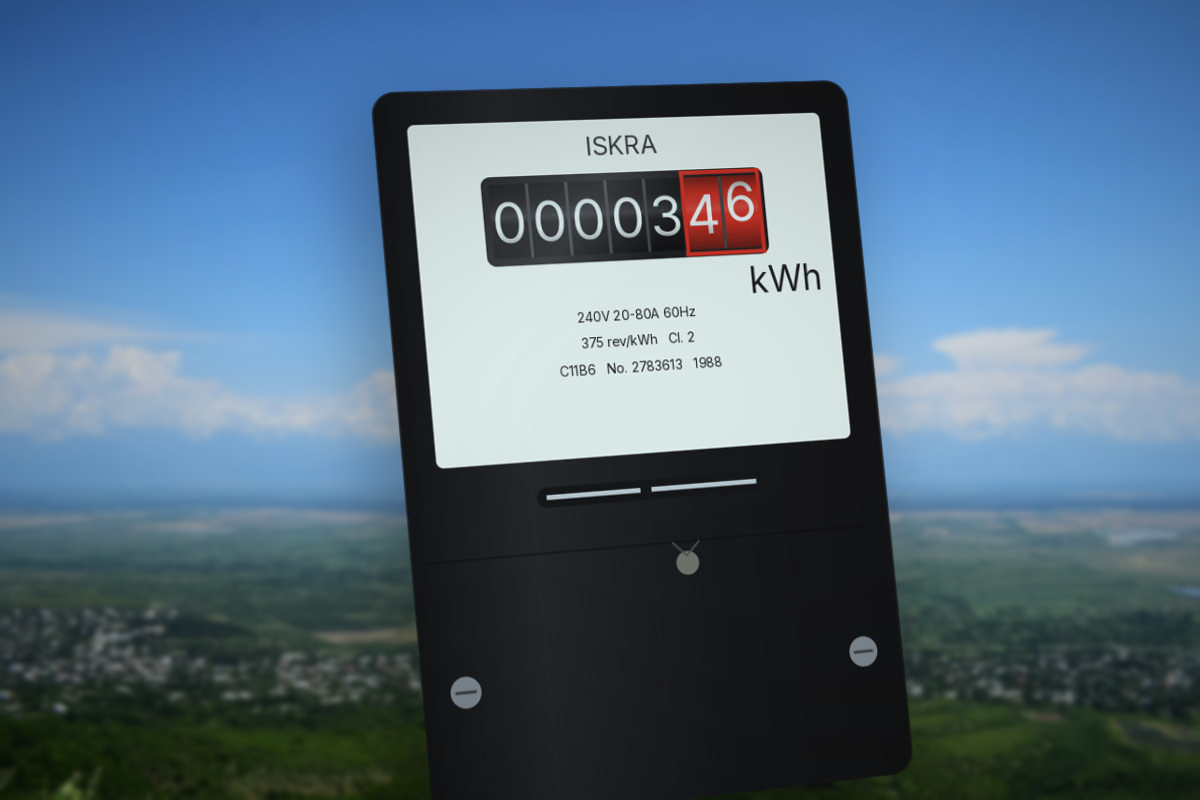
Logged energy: 3.46; kWh
